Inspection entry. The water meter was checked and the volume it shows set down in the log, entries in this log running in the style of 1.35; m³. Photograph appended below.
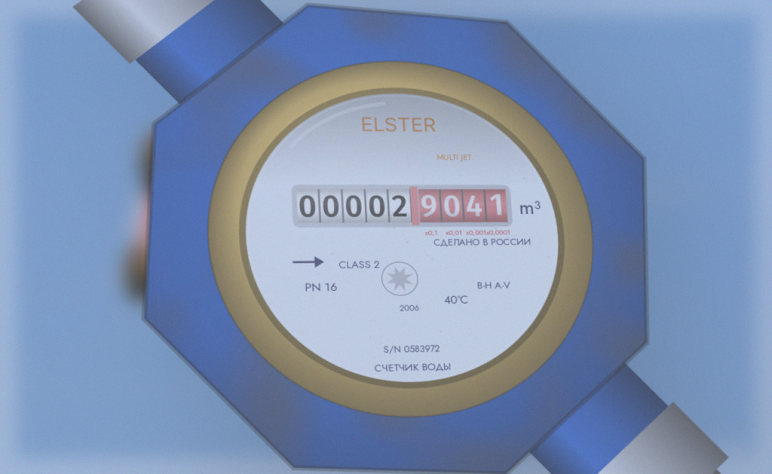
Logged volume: 2.9041; m³
